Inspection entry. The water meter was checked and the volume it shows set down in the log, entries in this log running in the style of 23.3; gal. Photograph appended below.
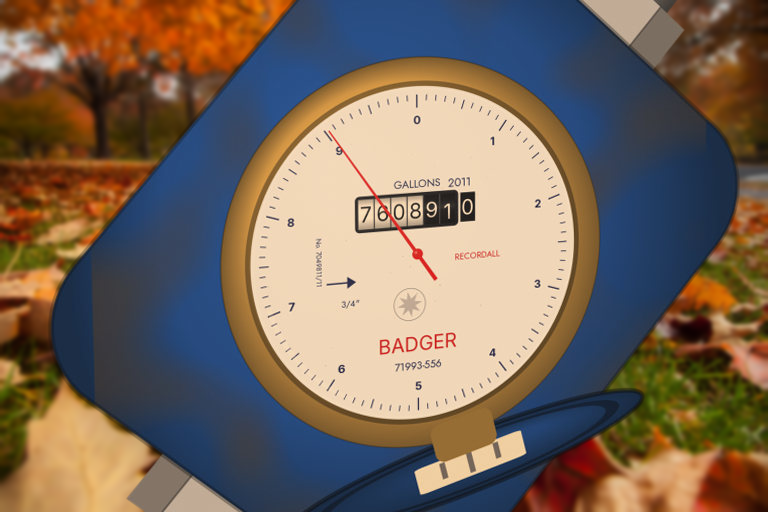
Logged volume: 7608909.0; gal
